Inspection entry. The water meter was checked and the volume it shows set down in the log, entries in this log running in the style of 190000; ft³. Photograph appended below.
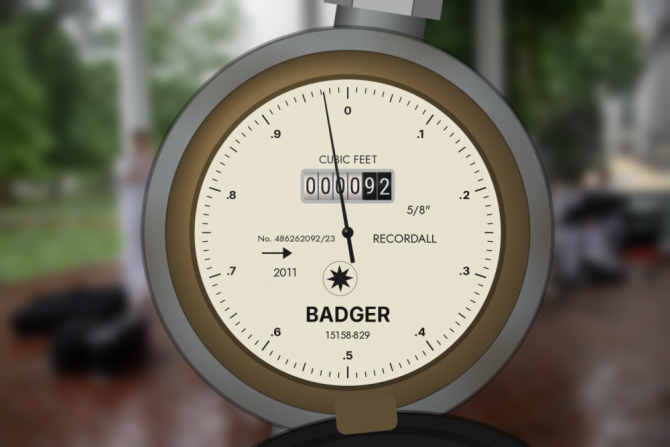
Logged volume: 91.97; ft³
